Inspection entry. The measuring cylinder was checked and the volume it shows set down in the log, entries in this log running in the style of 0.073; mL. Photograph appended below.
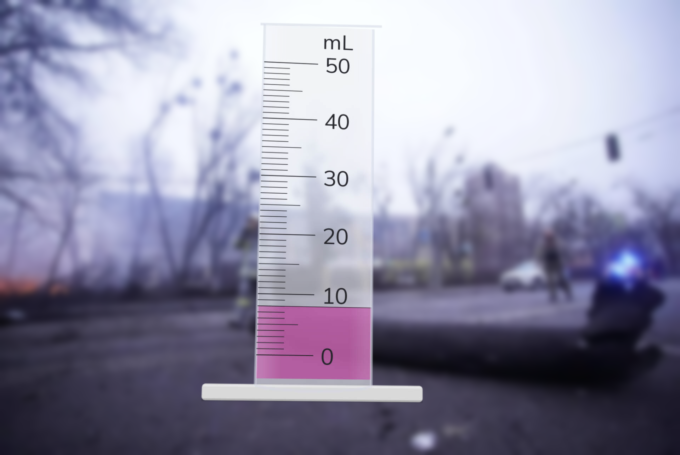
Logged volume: 8; mL
